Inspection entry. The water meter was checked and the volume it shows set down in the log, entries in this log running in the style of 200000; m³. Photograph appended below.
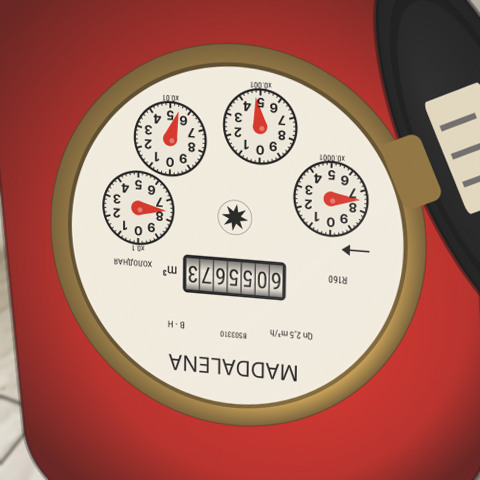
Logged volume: 6055673.7547; m³
